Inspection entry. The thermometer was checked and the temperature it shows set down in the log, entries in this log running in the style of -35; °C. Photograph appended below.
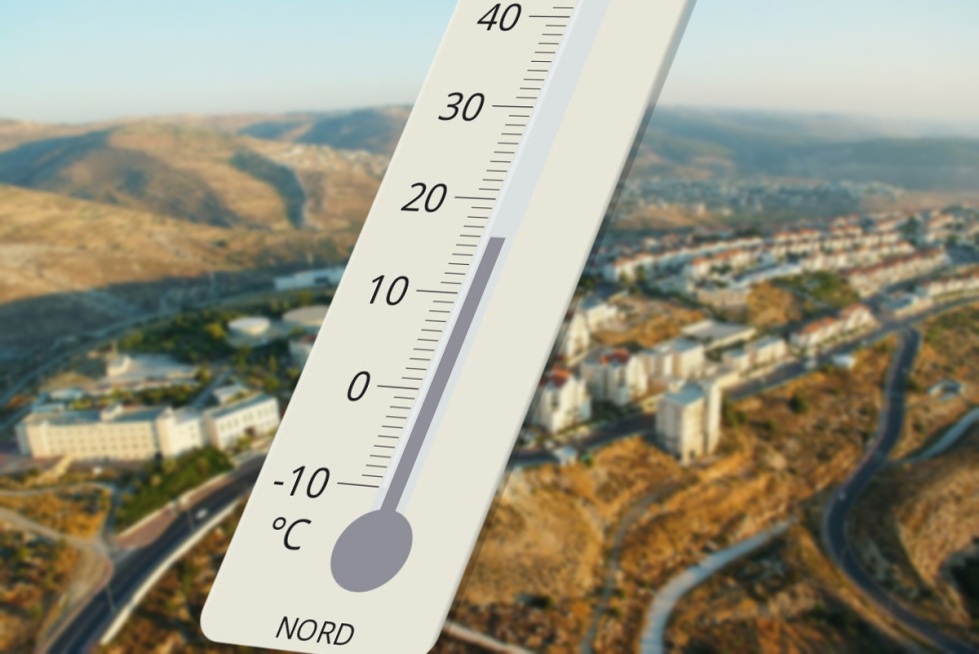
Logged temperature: 16; °C
